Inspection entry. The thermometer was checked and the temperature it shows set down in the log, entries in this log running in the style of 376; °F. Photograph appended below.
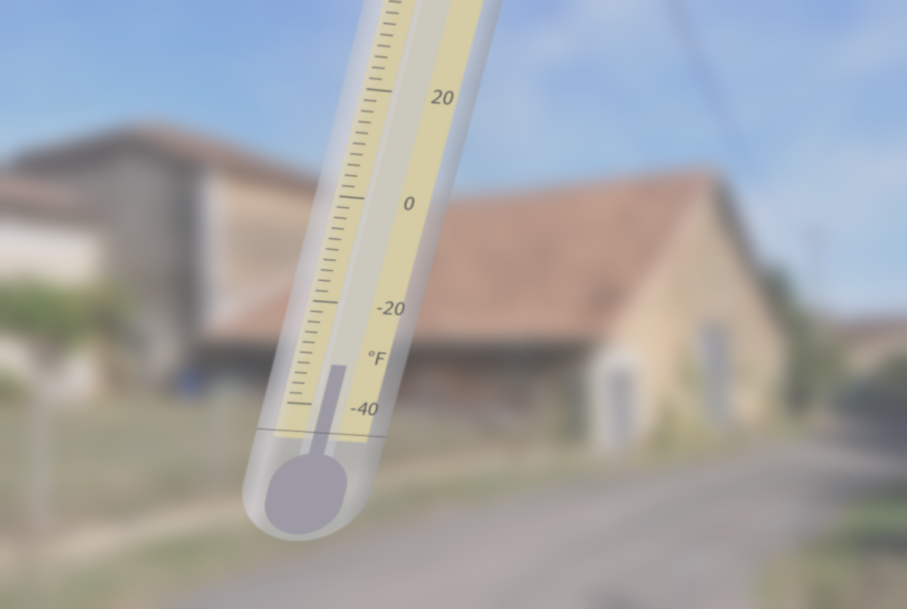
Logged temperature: -32; °F
